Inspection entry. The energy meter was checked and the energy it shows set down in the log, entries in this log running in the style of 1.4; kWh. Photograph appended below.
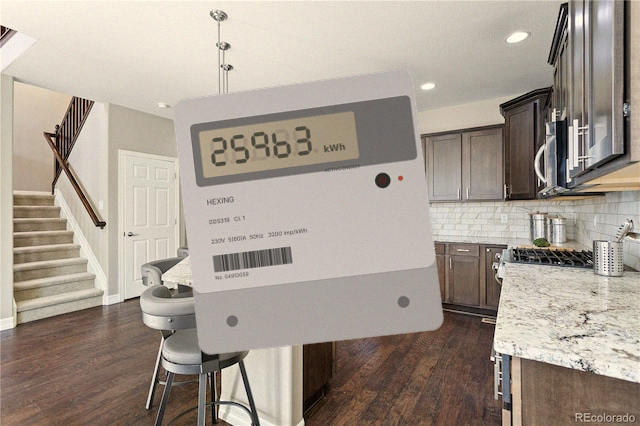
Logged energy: 25963; kWh
